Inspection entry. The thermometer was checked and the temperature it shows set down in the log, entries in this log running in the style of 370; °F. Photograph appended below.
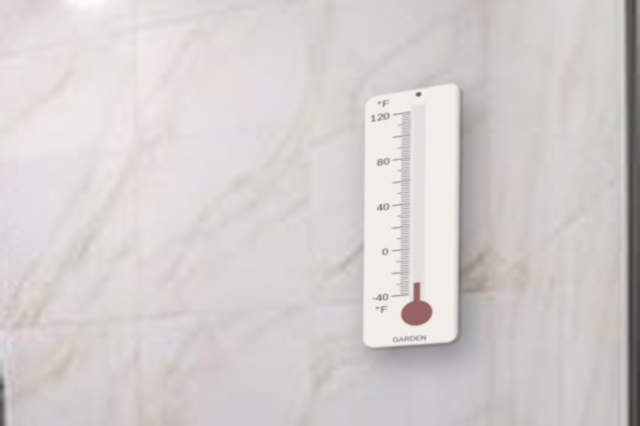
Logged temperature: -30; °F
